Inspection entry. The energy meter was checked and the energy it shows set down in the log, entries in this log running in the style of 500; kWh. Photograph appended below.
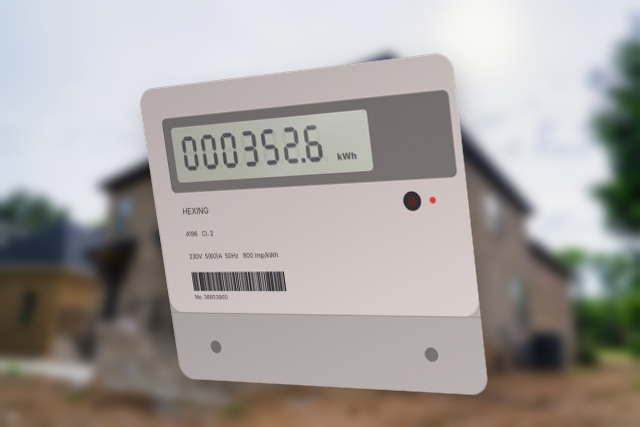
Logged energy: 352.6; kWh
